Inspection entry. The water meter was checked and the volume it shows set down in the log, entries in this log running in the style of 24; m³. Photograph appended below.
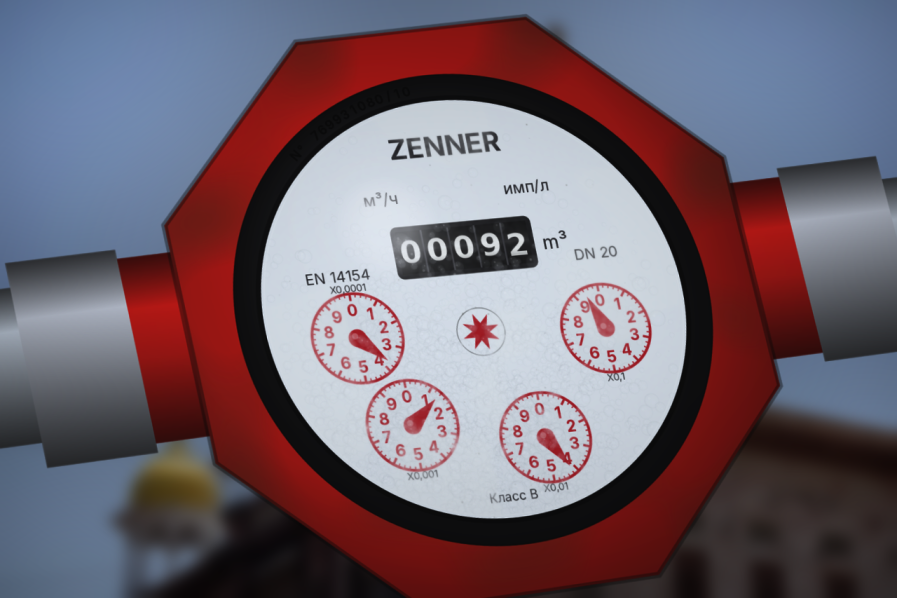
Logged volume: 91.9413; m³
